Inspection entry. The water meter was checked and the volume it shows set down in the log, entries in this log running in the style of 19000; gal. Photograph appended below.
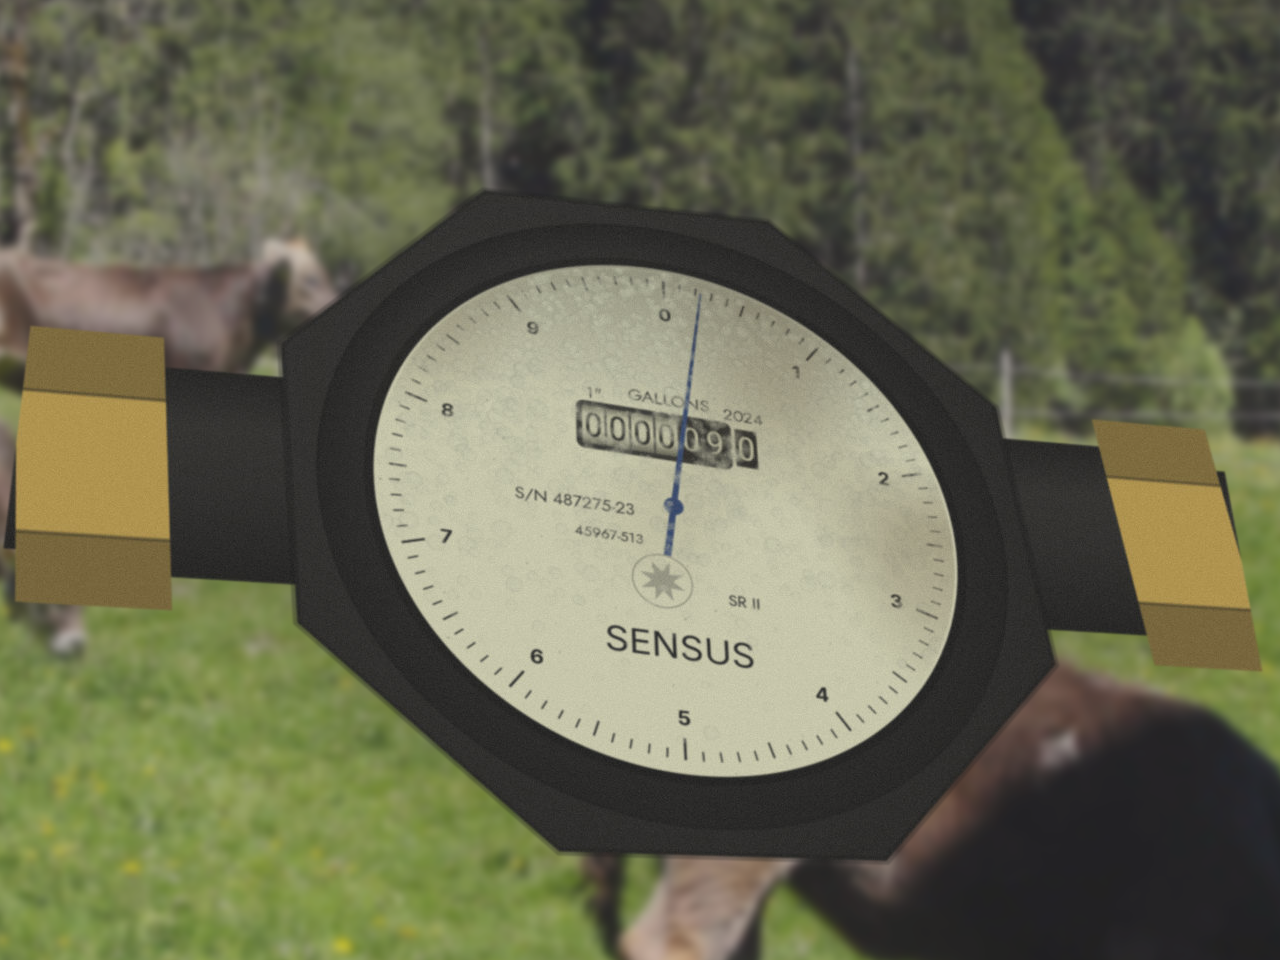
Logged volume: 90.2; gal
